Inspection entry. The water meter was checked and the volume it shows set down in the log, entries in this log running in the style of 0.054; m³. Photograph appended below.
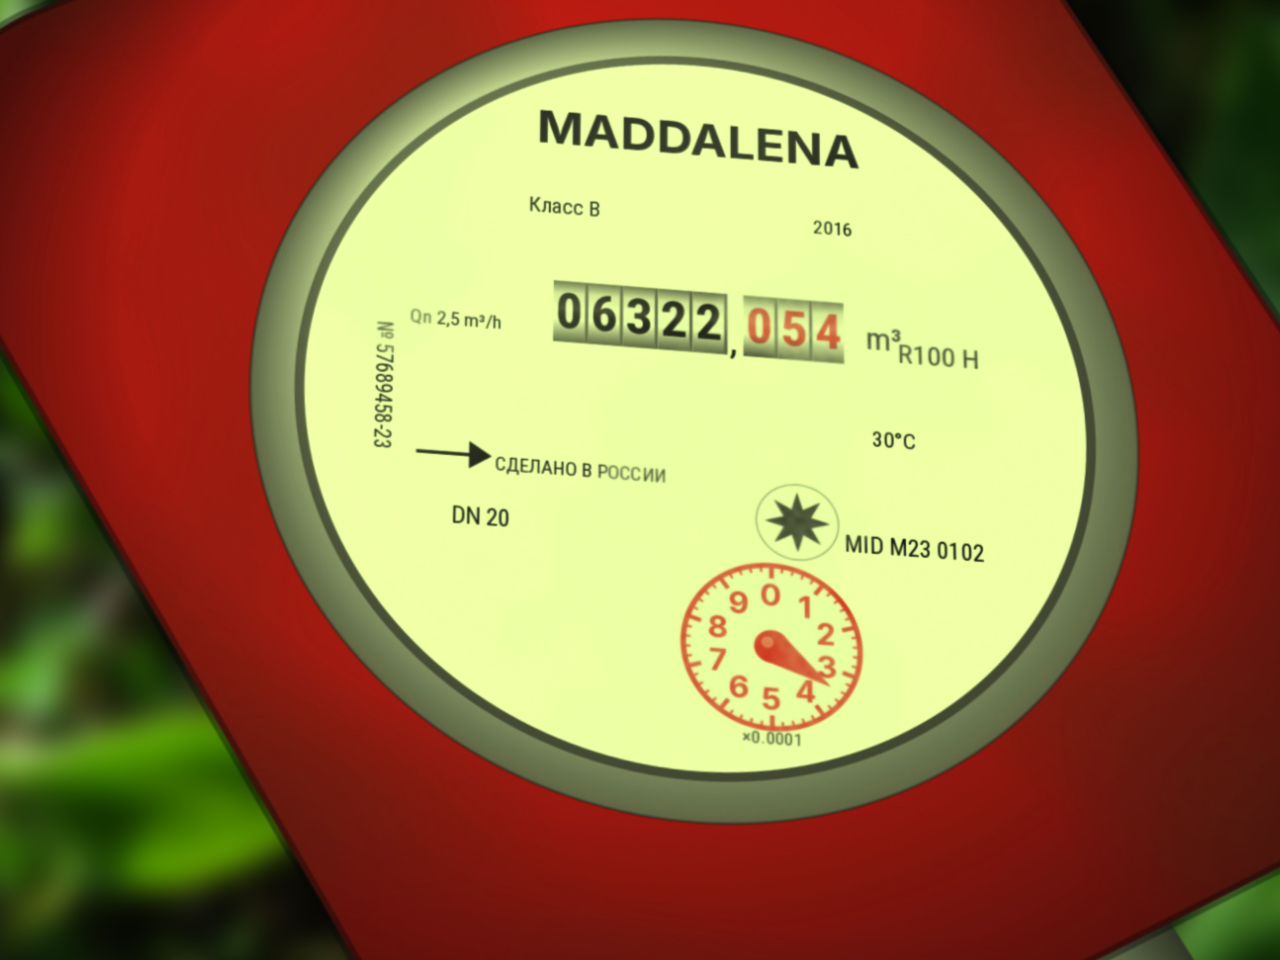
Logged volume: 6322.0543; m³
